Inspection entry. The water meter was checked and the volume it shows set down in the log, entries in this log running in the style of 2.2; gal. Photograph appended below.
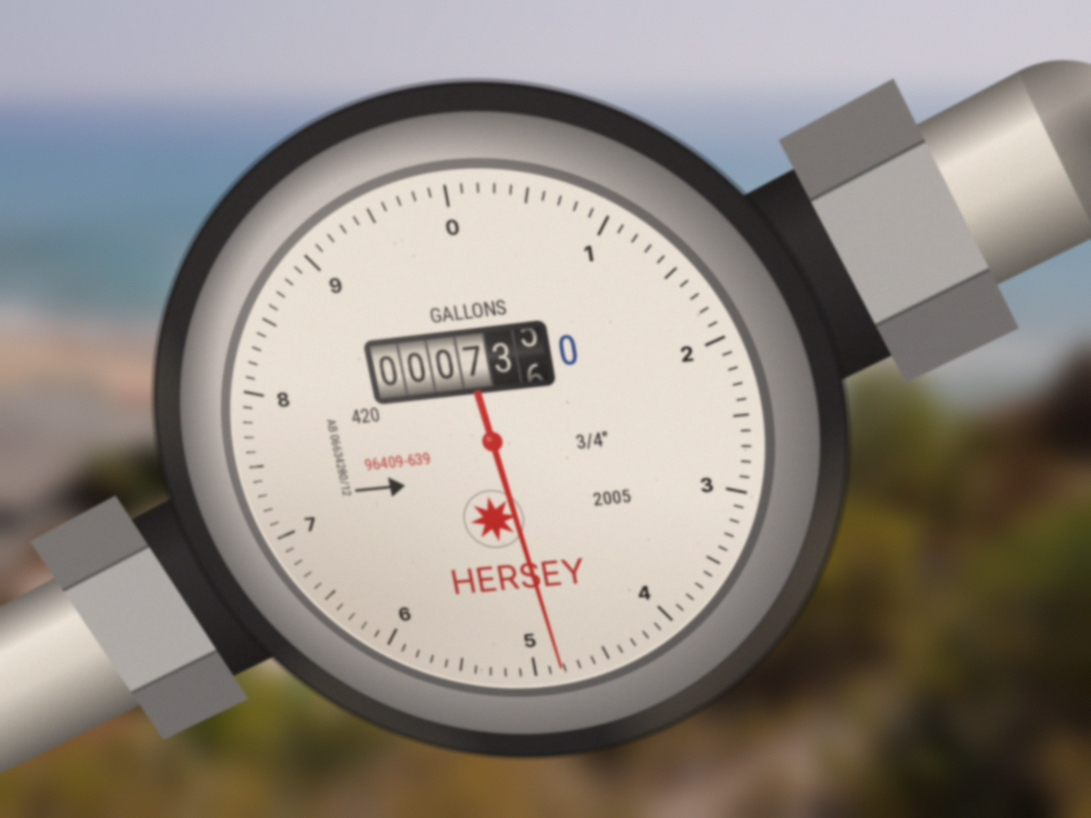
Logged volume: 7354.8; gal
